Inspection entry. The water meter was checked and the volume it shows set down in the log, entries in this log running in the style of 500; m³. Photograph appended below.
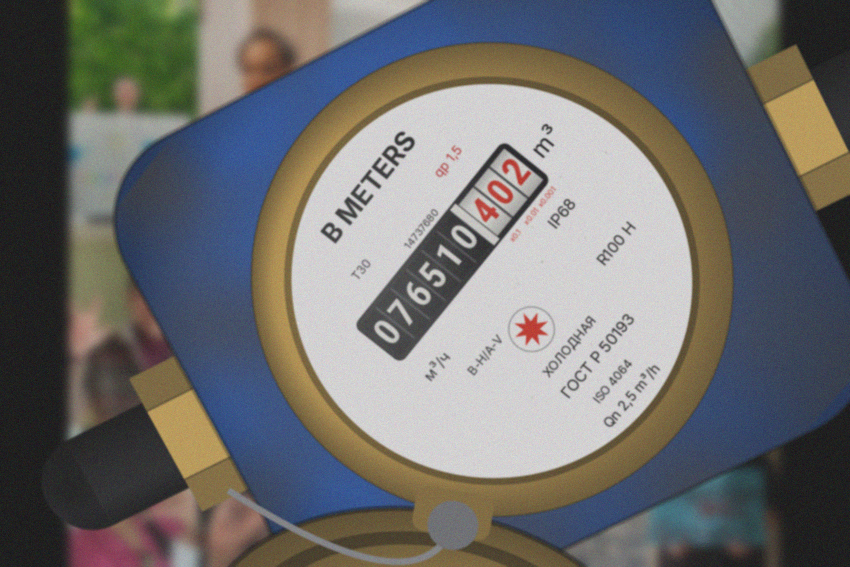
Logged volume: 76510.402; m³
